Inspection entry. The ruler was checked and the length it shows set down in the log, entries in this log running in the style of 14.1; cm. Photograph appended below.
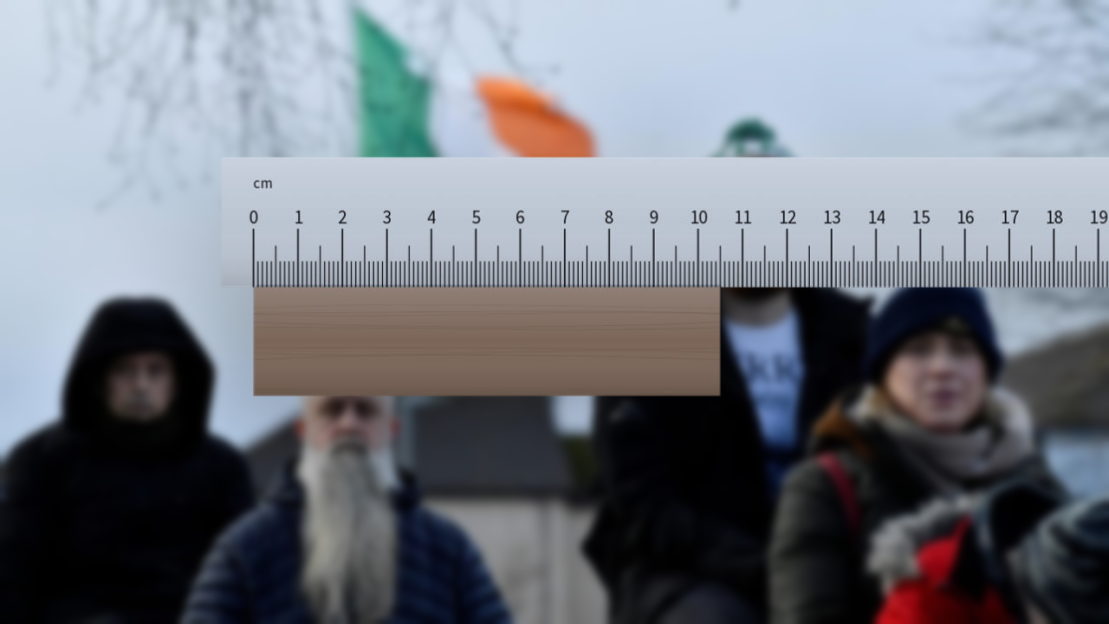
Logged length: 10.5; cm
